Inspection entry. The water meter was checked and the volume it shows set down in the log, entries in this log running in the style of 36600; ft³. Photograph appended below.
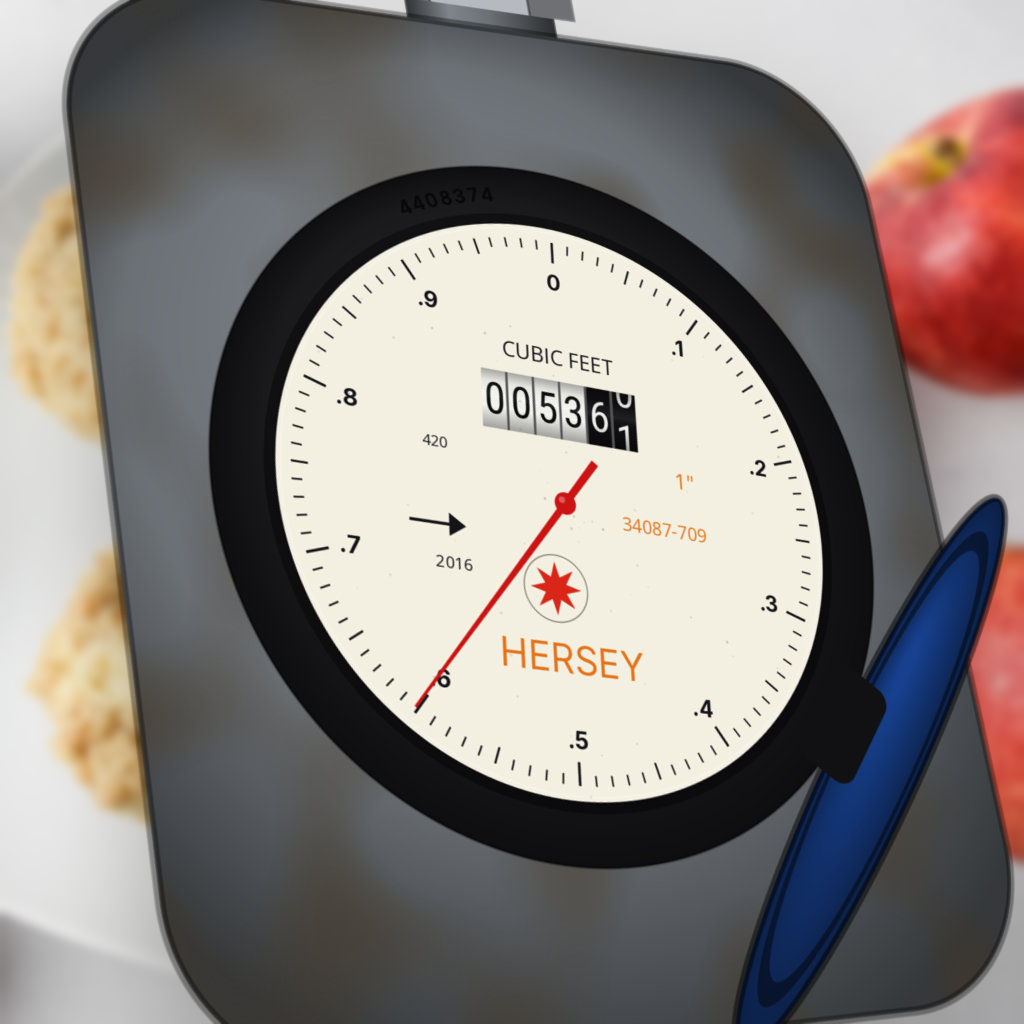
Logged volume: 5360.60; ft³
